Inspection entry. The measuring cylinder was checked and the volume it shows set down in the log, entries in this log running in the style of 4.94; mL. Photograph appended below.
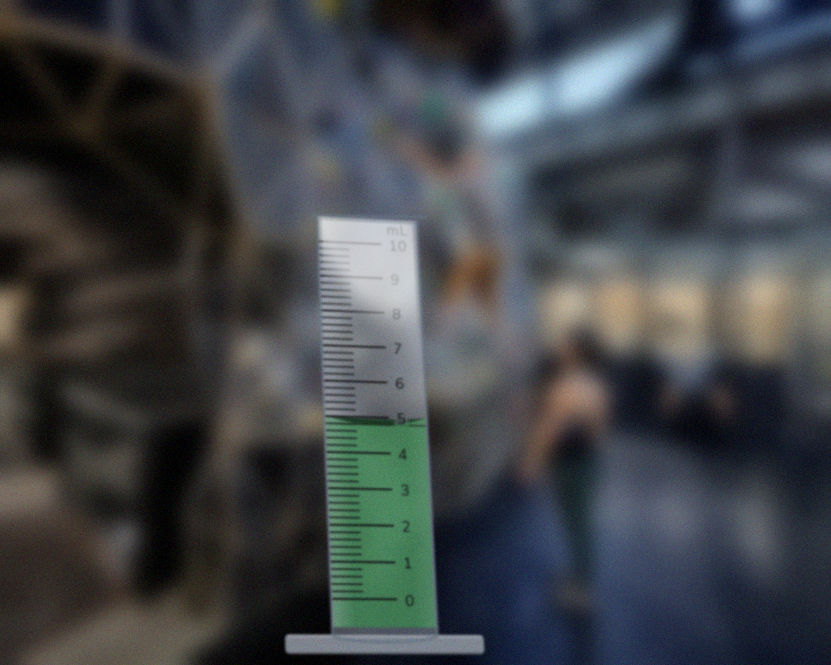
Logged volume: 4.8; mL
